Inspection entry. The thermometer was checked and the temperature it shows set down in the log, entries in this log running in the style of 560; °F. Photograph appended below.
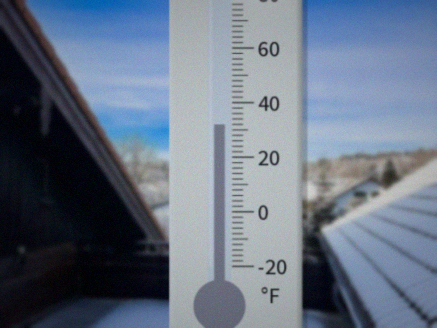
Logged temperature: 32; °F
